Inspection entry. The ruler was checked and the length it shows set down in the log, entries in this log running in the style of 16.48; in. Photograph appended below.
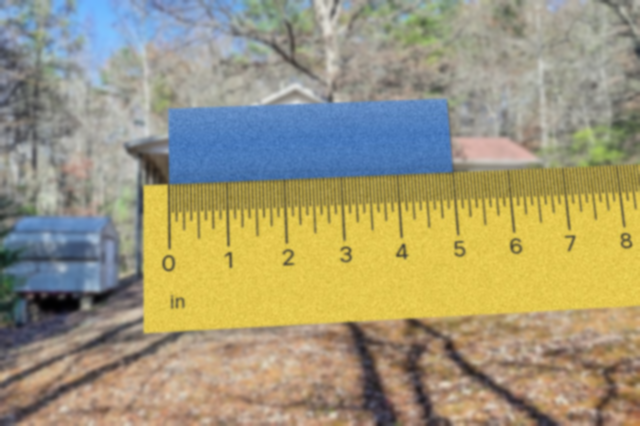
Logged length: 5; in
